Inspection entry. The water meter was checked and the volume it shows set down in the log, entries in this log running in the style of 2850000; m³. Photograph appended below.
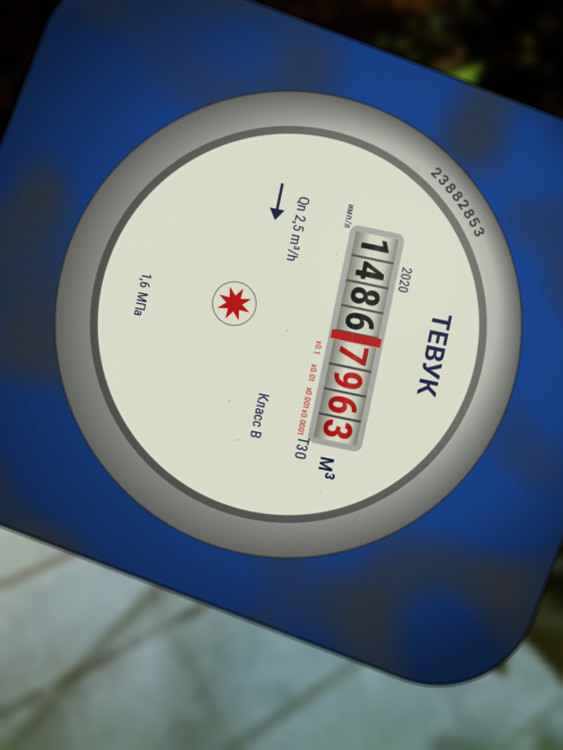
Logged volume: 1486.7963; m³
